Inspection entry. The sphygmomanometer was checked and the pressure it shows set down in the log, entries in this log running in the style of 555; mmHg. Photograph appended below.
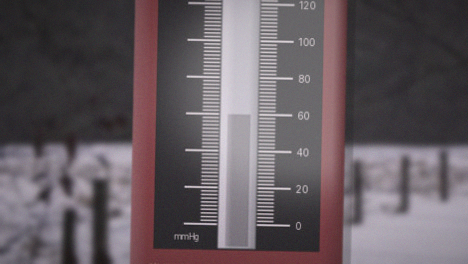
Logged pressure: 60; mmHg
